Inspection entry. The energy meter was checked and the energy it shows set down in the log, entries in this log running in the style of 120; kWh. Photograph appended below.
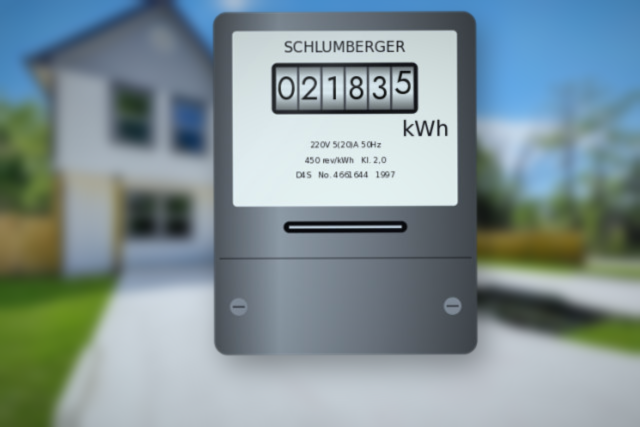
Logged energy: 21835; kWh
